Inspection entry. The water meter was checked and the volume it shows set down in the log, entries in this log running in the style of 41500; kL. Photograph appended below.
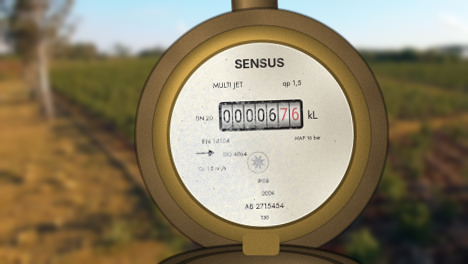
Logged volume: 6.76; kL
